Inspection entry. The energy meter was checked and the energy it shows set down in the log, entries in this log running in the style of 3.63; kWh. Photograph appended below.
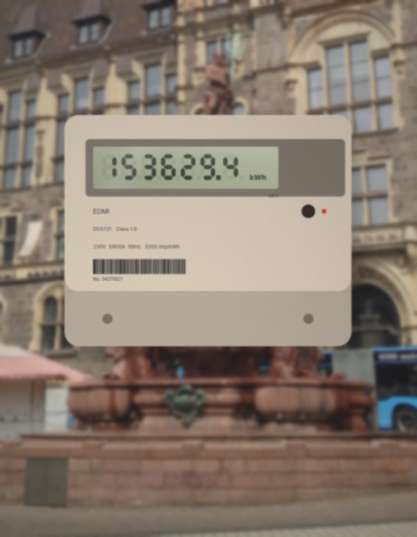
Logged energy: 153629.4; kWh
